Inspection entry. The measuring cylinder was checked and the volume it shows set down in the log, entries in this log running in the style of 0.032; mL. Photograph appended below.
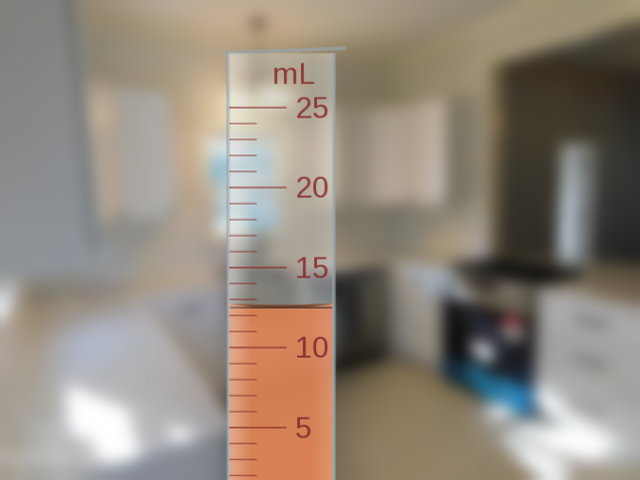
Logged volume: 12.5; mL
